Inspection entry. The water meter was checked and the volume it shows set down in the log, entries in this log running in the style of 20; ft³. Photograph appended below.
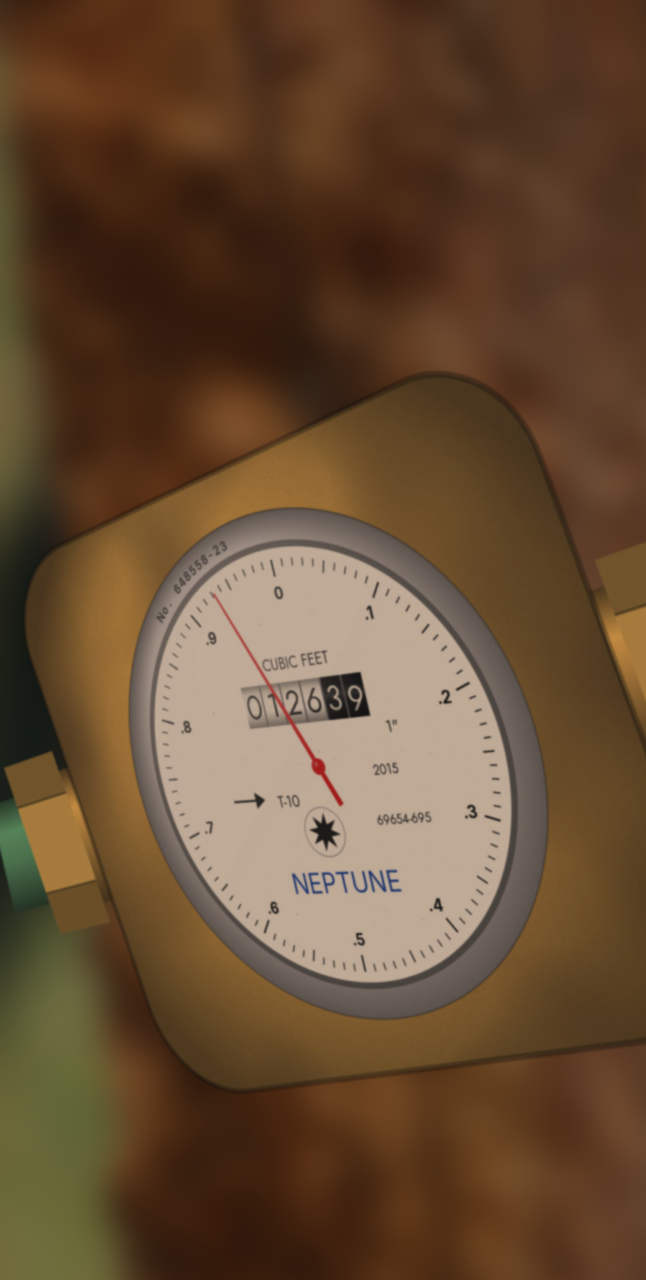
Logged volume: 12638.93; ft³
